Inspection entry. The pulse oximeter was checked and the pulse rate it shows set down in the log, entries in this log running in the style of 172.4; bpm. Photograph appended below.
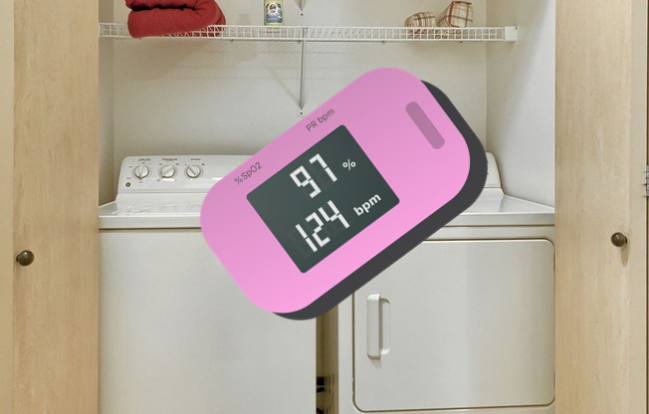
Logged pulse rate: 124; bpm
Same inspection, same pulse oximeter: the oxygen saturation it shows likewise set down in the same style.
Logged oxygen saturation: 97; %
